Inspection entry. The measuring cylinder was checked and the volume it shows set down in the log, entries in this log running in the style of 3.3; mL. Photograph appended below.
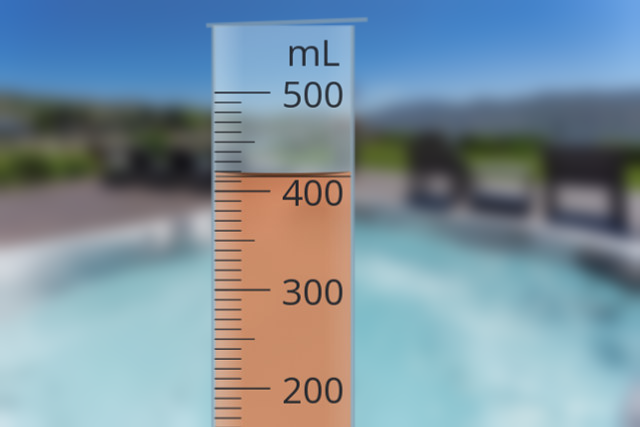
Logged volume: 415; mL
